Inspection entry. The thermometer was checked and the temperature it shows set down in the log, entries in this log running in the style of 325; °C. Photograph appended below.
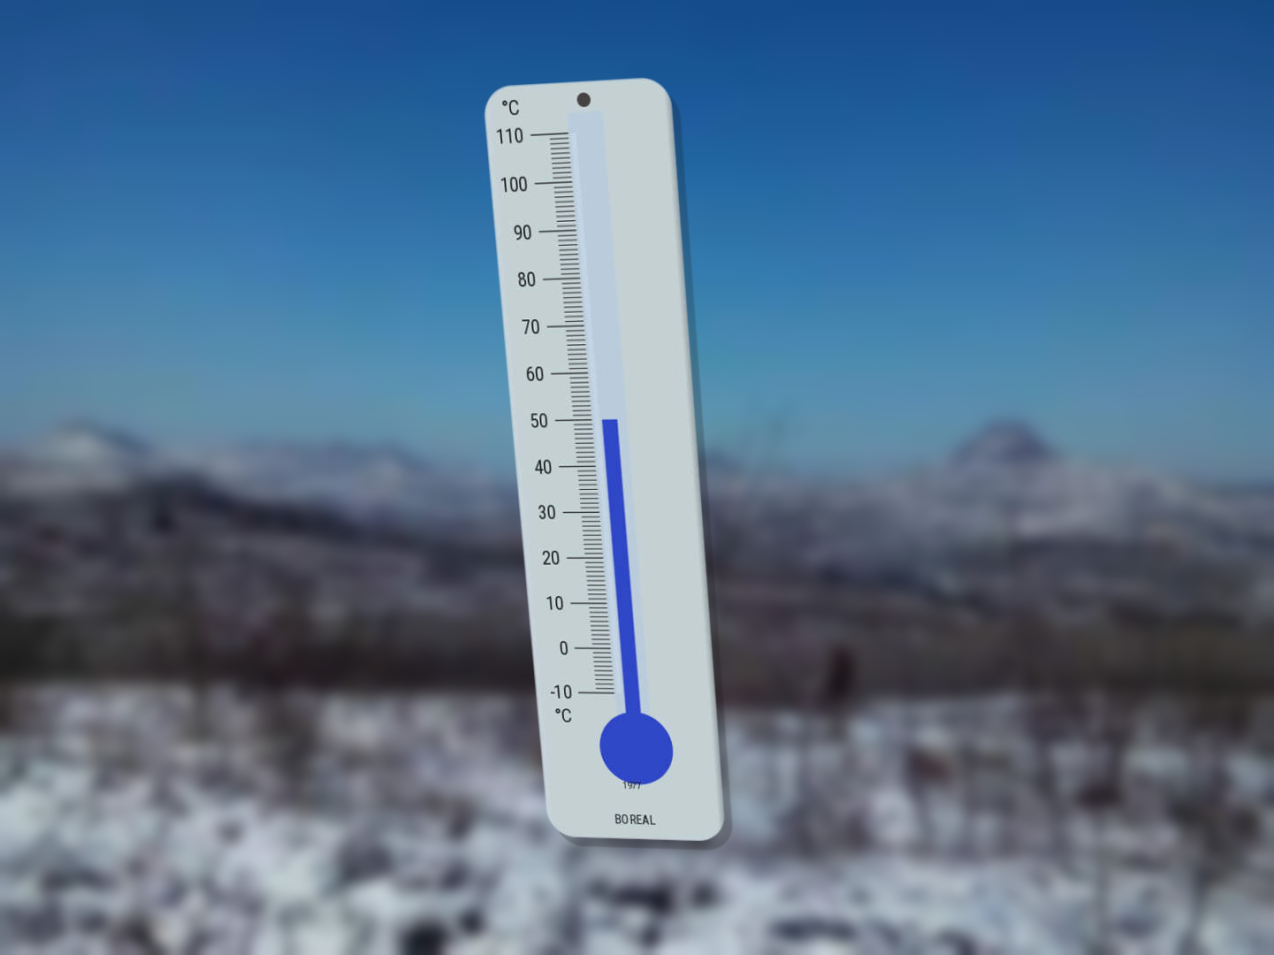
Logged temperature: 50; °C
